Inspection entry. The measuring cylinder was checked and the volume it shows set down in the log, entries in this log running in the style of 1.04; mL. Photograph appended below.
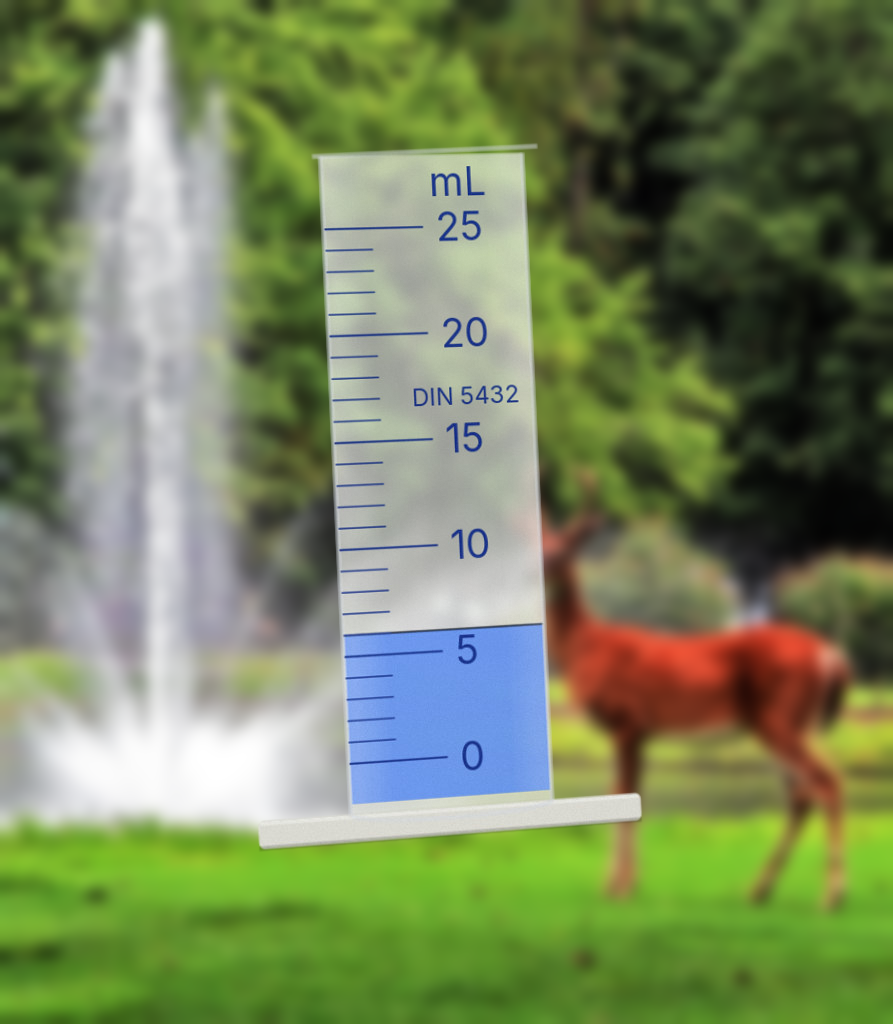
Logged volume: 6; mL
